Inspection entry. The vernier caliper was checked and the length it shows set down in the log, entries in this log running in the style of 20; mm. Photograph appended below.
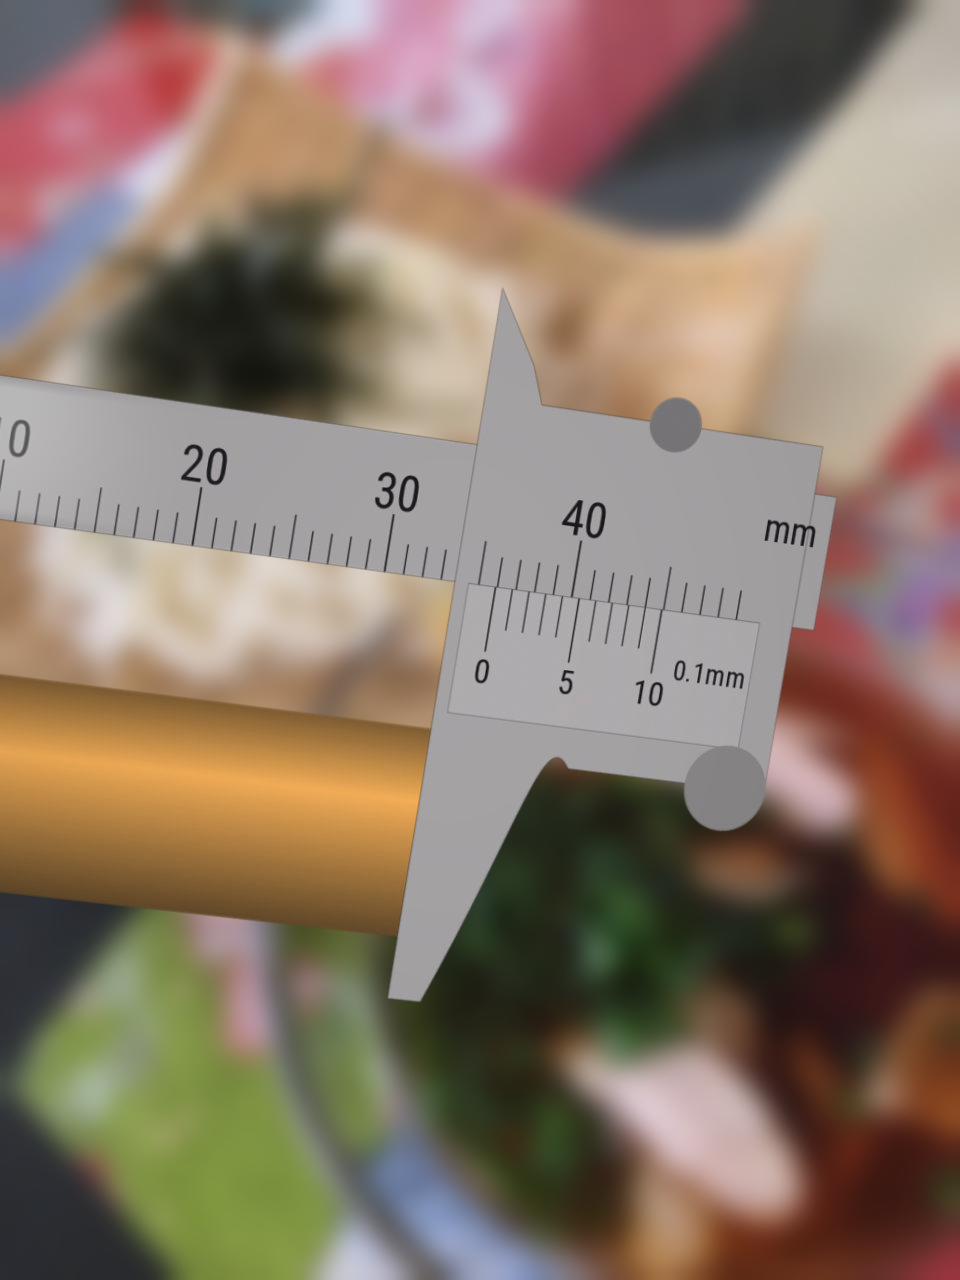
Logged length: 35.9; mm
